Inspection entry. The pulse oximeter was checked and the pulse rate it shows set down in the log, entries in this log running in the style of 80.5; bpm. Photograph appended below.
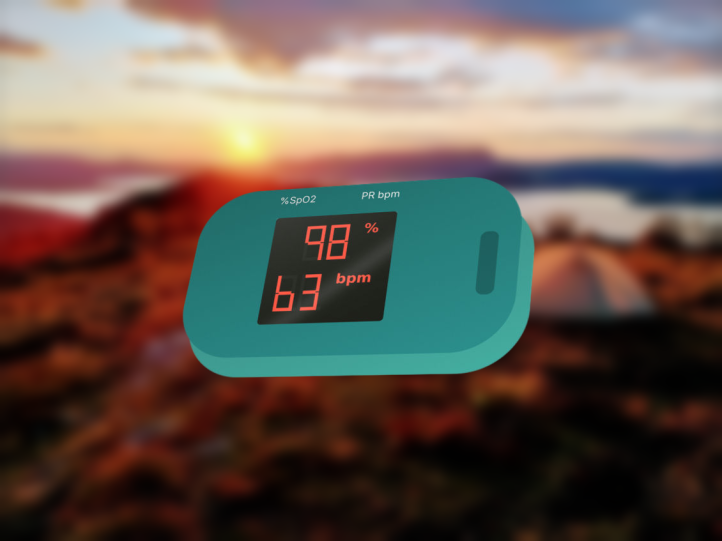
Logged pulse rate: 63; bpm
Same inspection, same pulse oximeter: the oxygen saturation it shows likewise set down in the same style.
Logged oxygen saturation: 98; %
